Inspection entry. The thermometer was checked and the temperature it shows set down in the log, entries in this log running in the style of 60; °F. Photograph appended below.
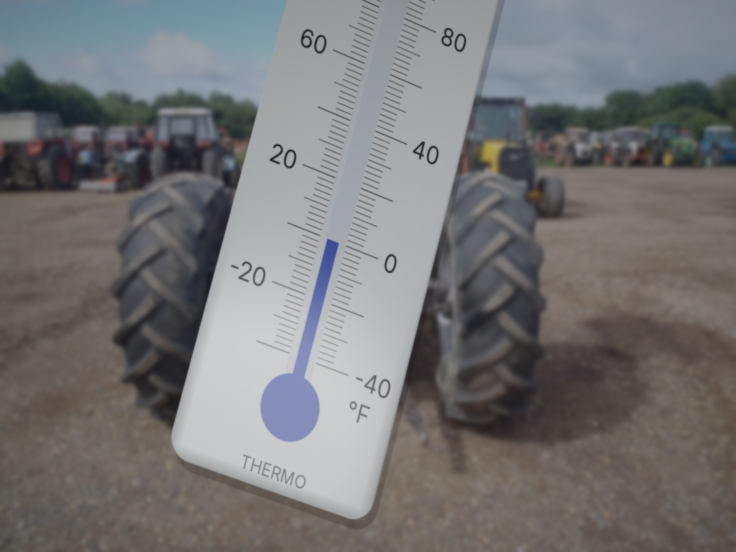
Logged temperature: 0; °F
